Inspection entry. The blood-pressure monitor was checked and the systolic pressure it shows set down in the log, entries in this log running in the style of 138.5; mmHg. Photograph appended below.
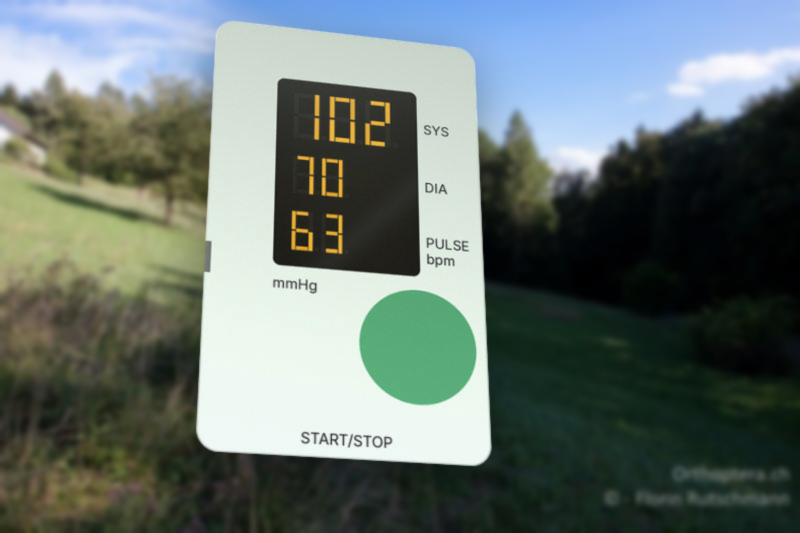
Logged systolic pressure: 102; mmHg
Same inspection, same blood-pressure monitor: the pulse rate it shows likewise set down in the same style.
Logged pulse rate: 63; bpm
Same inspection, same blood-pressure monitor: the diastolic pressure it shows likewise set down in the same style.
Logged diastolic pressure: 70; mmHg
